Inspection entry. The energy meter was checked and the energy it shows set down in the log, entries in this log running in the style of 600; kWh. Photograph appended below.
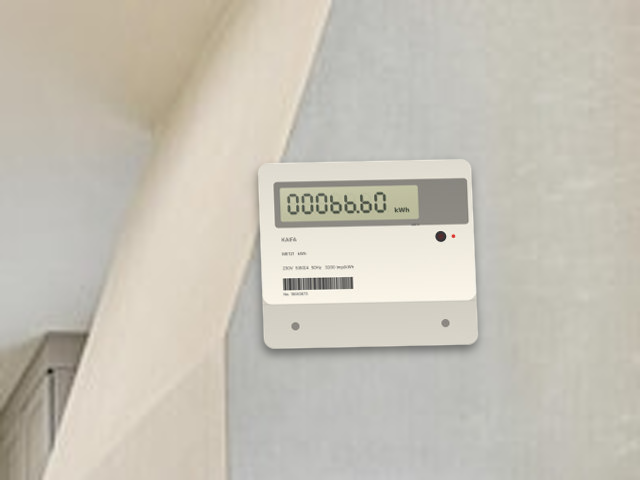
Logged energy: 66.60; kWh
